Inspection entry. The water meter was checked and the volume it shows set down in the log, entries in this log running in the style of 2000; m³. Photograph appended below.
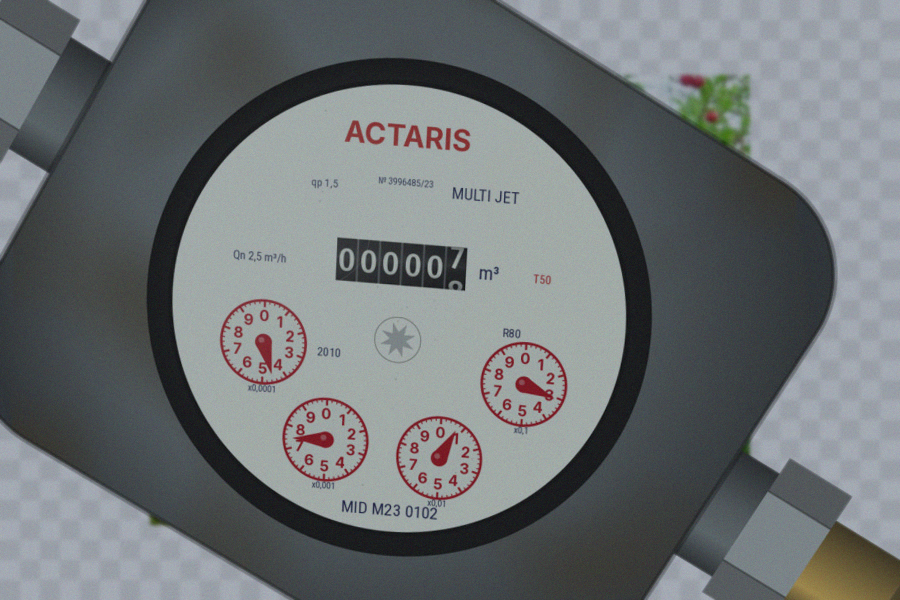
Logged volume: 7.3074; m³
